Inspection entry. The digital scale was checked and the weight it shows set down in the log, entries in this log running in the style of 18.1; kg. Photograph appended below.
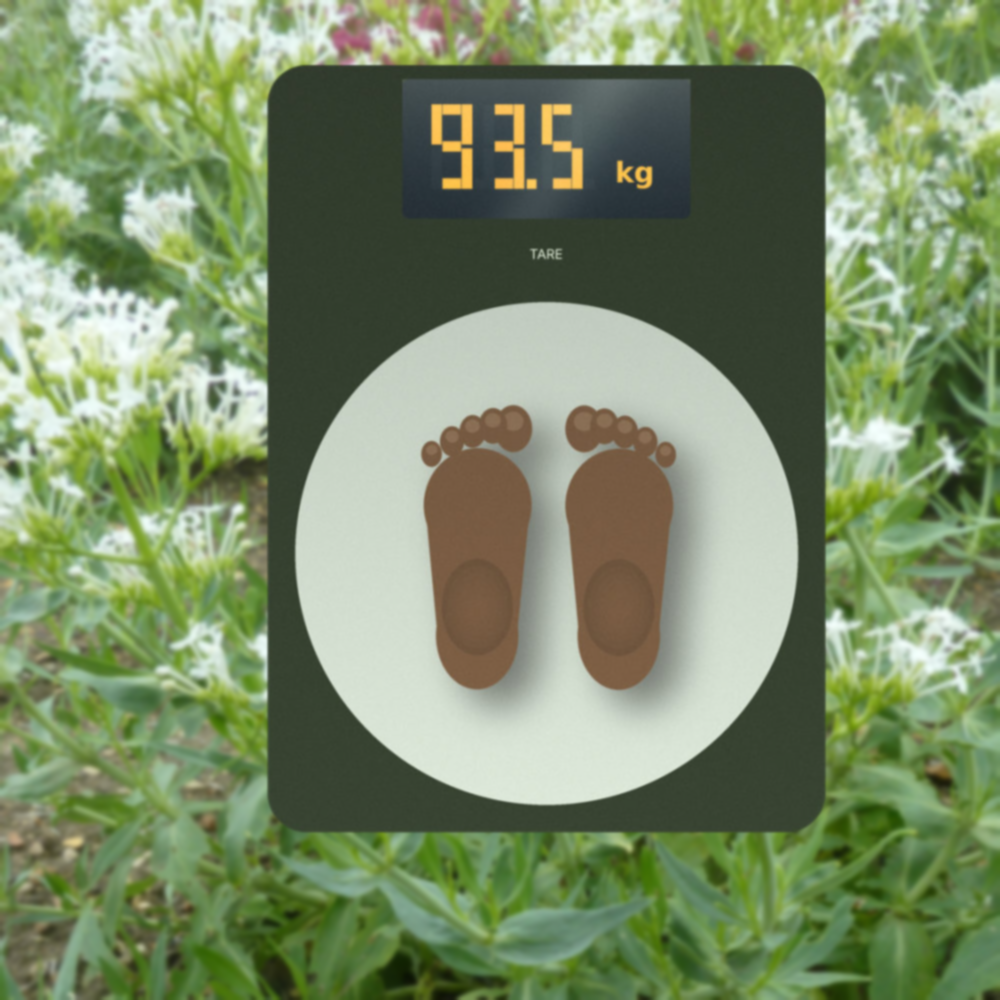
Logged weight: 93.5; kg
